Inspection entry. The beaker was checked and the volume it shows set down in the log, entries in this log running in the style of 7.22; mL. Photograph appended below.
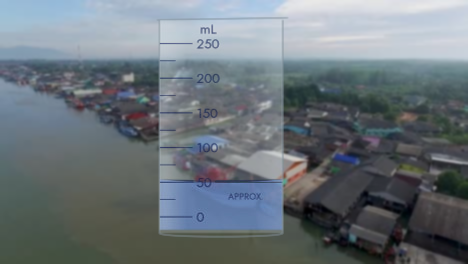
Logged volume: 50; mL
